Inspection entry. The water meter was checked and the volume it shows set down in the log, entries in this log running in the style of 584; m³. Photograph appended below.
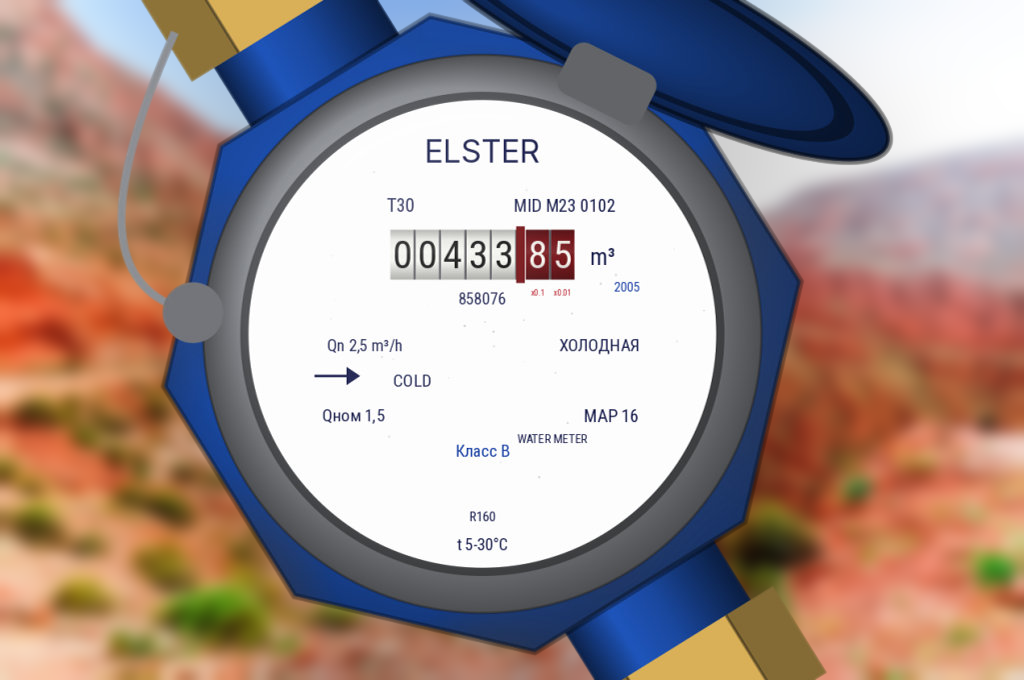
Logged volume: 433.85; m³
